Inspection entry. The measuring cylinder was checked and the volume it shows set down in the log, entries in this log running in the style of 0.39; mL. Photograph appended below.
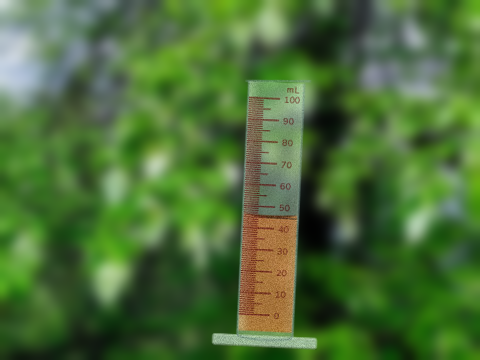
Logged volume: 45; mL
